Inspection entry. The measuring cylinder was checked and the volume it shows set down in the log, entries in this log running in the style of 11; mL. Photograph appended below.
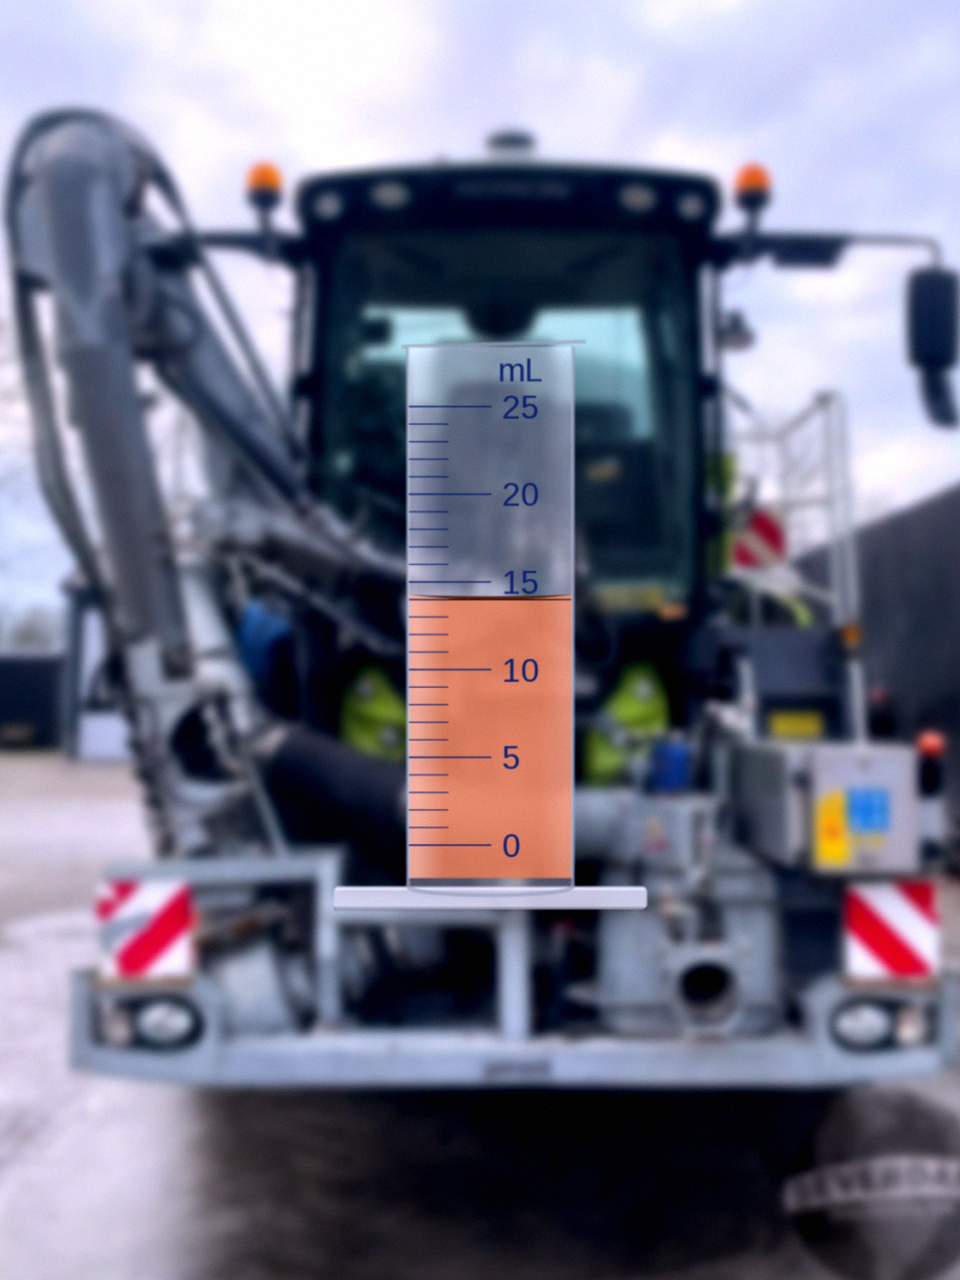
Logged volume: 14; mL
